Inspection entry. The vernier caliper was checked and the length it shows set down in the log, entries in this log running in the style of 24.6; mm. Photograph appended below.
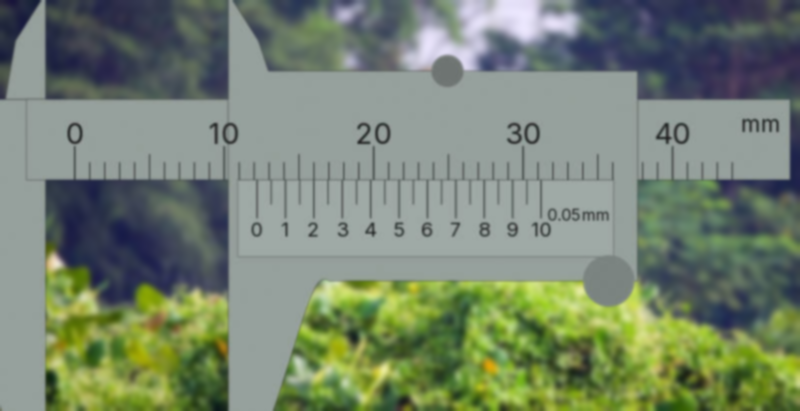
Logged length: 12.2; mm
